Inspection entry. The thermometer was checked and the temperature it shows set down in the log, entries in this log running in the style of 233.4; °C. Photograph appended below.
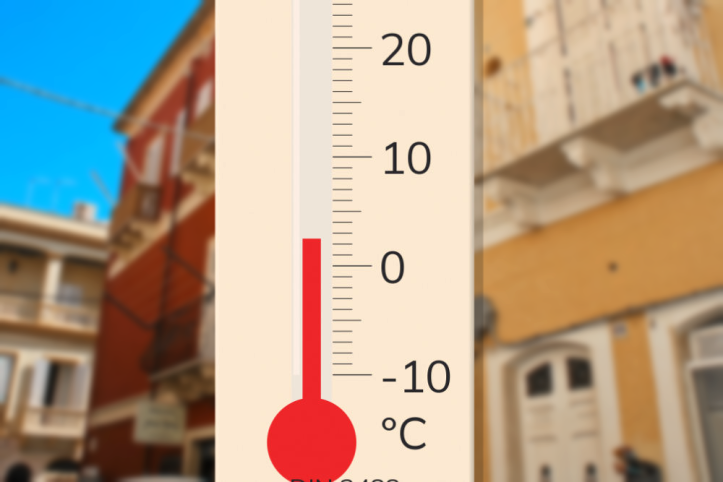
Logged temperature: 2.5; °C
